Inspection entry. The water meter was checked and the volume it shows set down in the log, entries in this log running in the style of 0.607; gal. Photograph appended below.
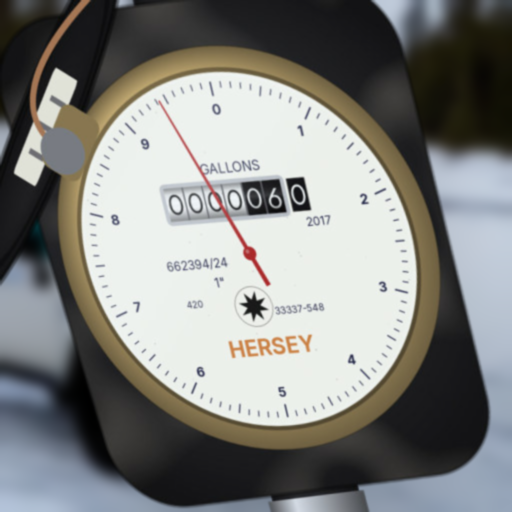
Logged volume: 59.4; gal
